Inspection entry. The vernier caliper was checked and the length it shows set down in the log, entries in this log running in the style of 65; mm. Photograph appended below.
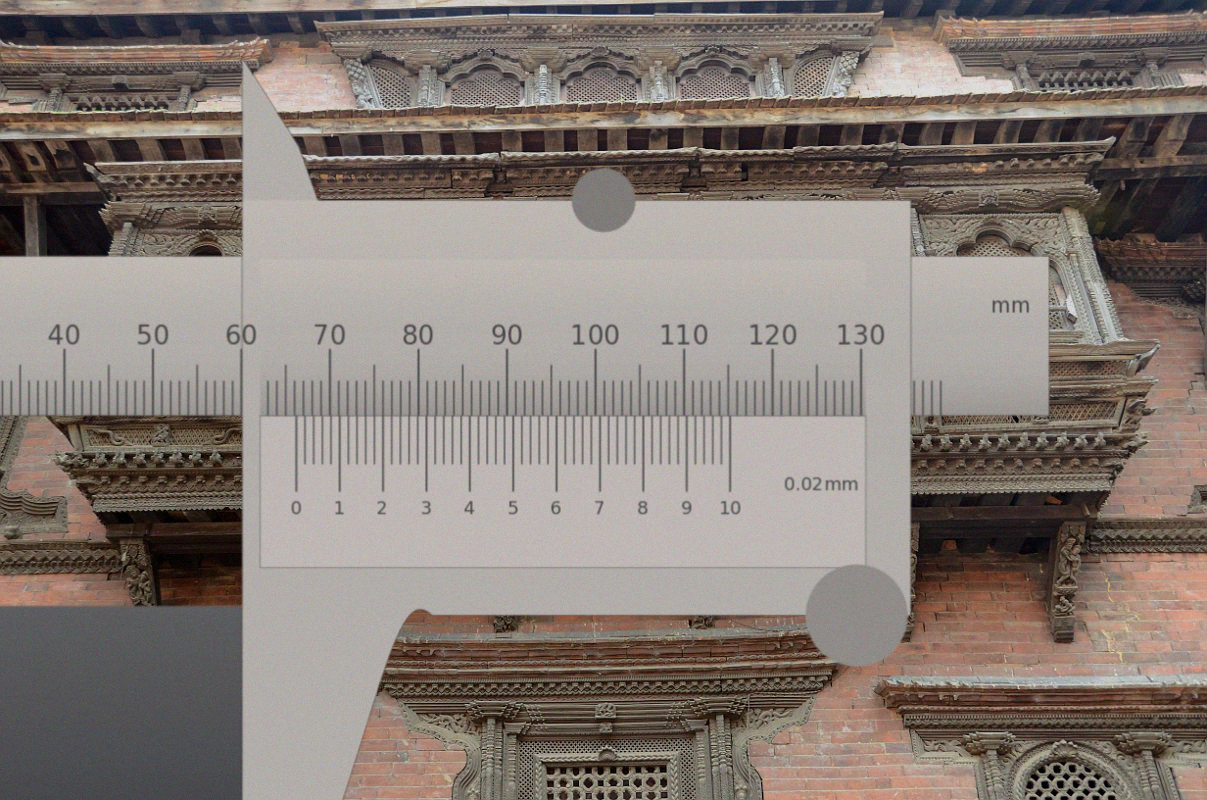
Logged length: 66.2; mm
